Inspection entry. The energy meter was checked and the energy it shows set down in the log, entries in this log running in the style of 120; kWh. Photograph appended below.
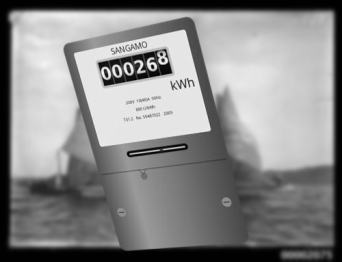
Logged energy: 268; kWh
